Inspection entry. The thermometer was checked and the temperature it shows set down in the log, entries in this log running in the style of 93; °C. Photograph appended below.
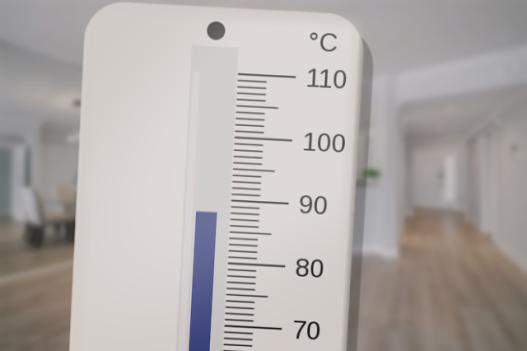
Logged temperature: 88; °C
